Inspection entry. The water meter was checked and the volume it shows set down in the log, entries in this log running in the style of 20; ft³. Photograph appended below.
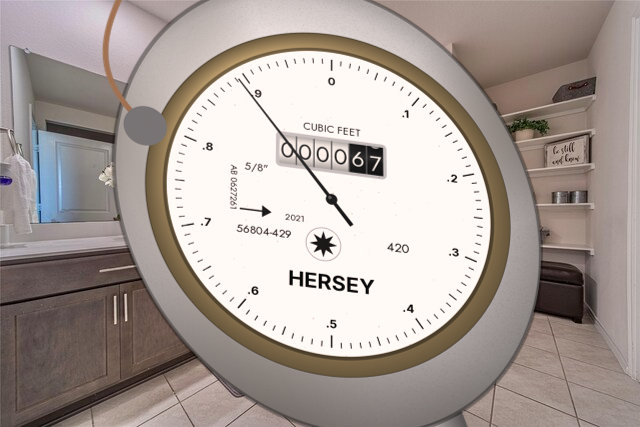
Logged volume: 66.89; ft³
